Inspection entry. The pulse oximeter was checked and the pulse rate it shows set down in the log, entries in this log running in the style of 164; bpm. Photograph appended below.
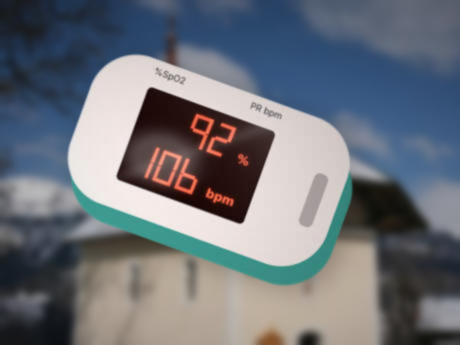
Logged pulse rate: 106; bpm
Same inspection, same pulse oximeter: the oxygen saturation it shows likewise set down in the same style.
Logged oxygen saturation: 92; %
